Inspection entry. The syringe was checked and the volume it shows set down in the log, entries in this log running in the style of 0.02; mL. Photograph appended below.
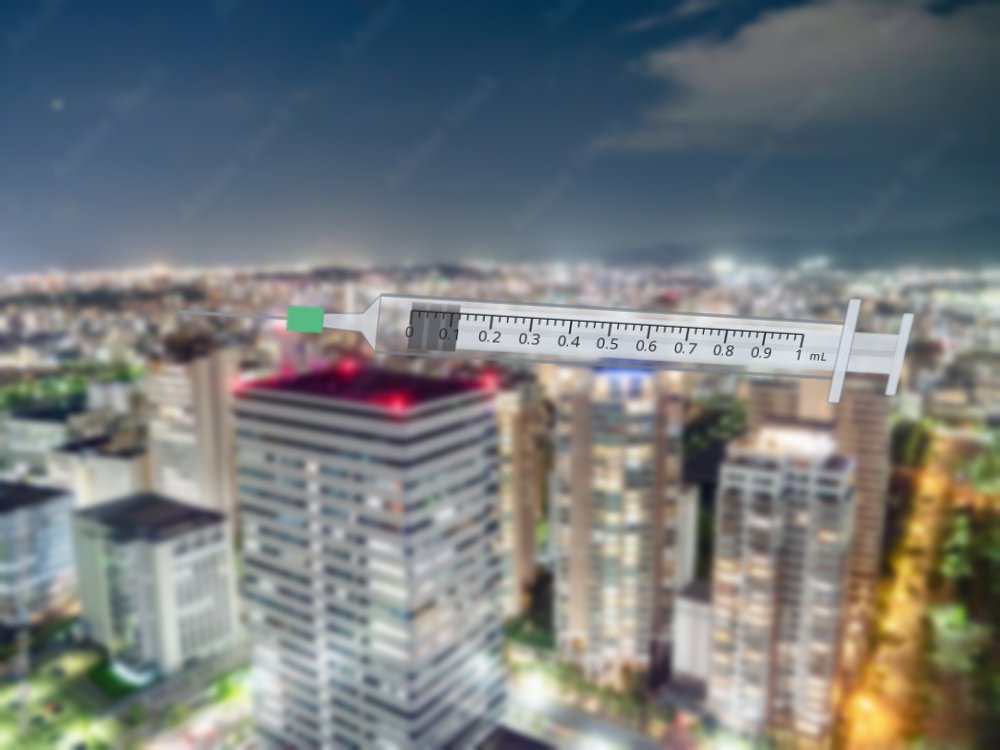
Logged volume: 0; mL
